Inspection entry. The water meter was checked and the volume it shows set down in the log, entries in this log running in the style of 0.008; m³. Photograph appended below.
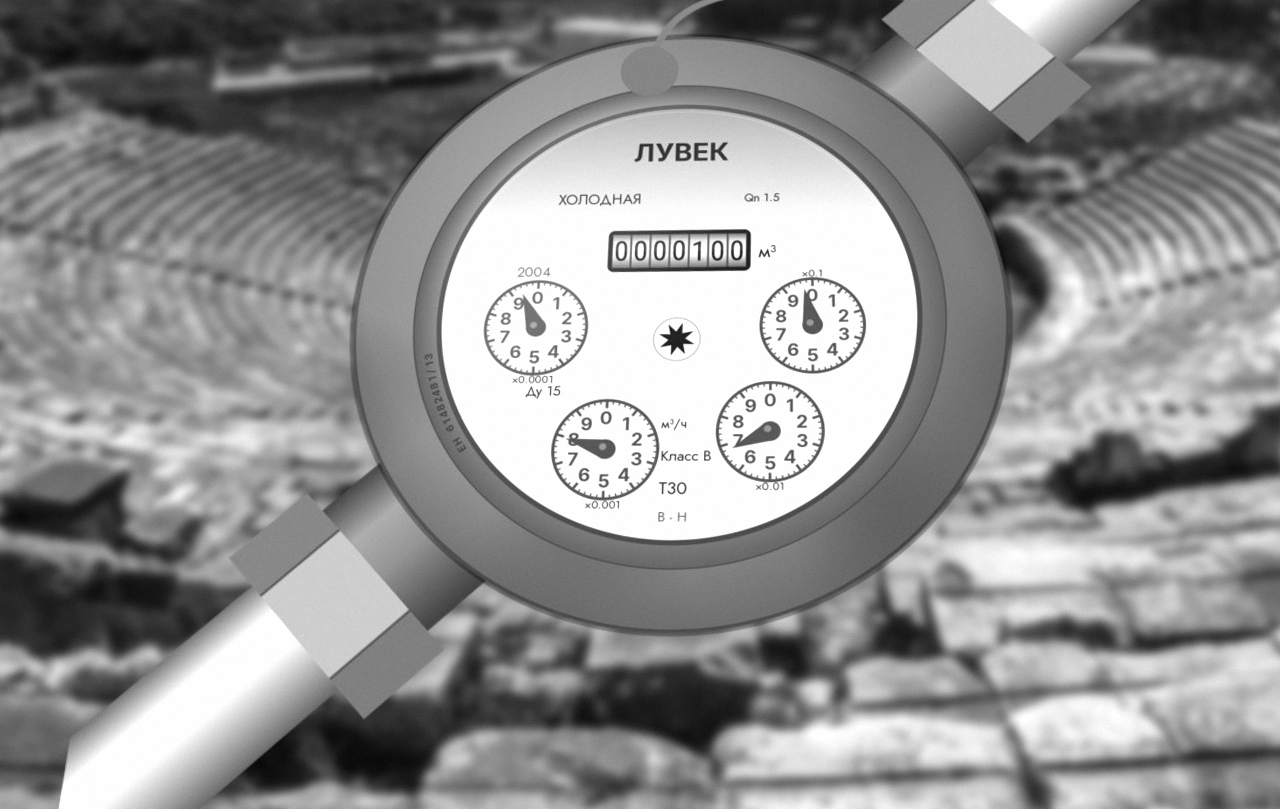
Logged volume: 99.9679; m³
